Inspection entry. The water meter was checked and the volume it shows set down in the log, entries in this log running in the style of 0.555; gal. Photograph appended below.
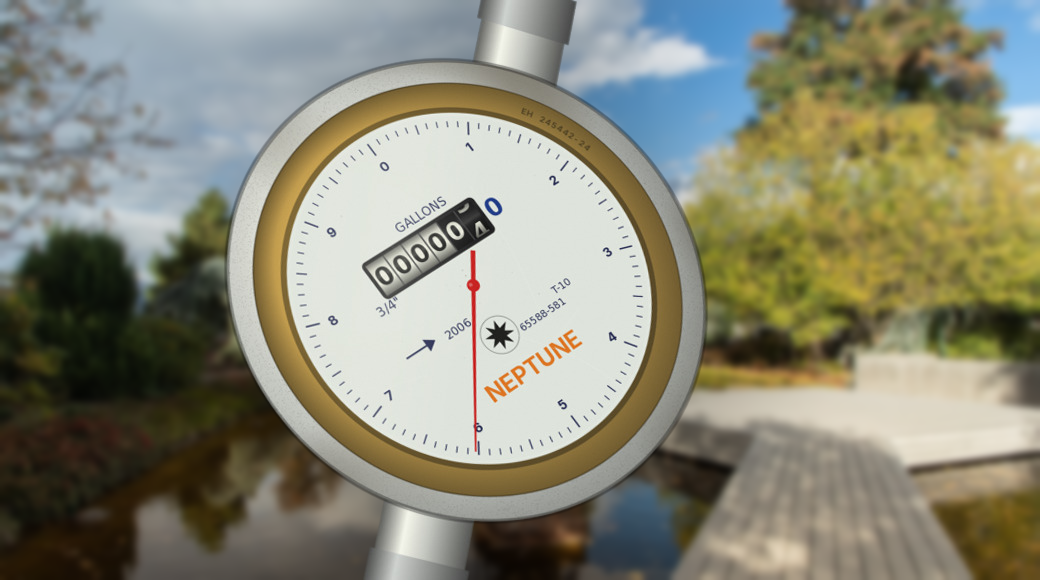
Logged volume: 36.0; gal
